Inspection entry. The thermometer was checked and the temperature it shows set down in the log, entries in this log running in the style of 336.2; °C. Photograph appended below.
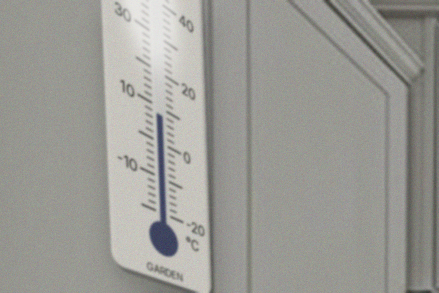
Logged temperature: 8; °C
